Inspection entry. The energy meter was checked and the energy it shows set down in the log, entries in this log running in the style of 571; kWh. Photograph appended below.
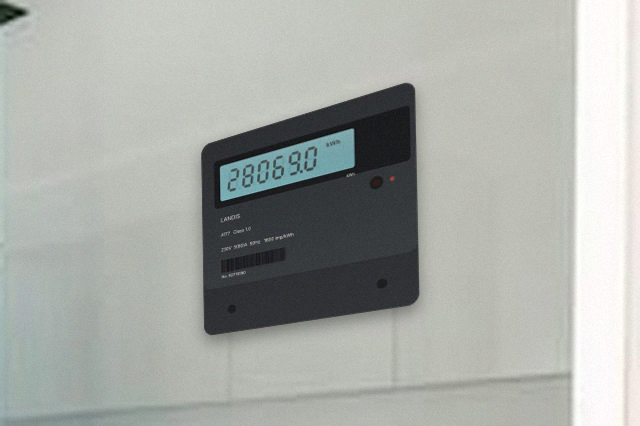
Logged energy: 28069.0; kWh
